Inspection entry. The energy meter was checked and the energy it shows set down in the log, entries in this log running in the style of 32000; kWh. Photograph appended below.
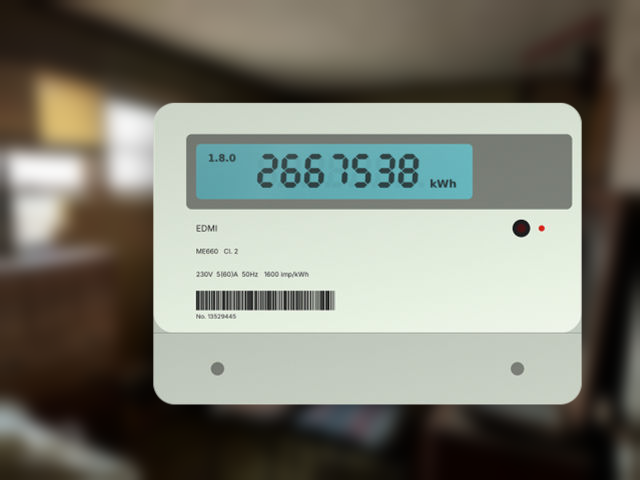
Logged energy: 2667538; kWh
